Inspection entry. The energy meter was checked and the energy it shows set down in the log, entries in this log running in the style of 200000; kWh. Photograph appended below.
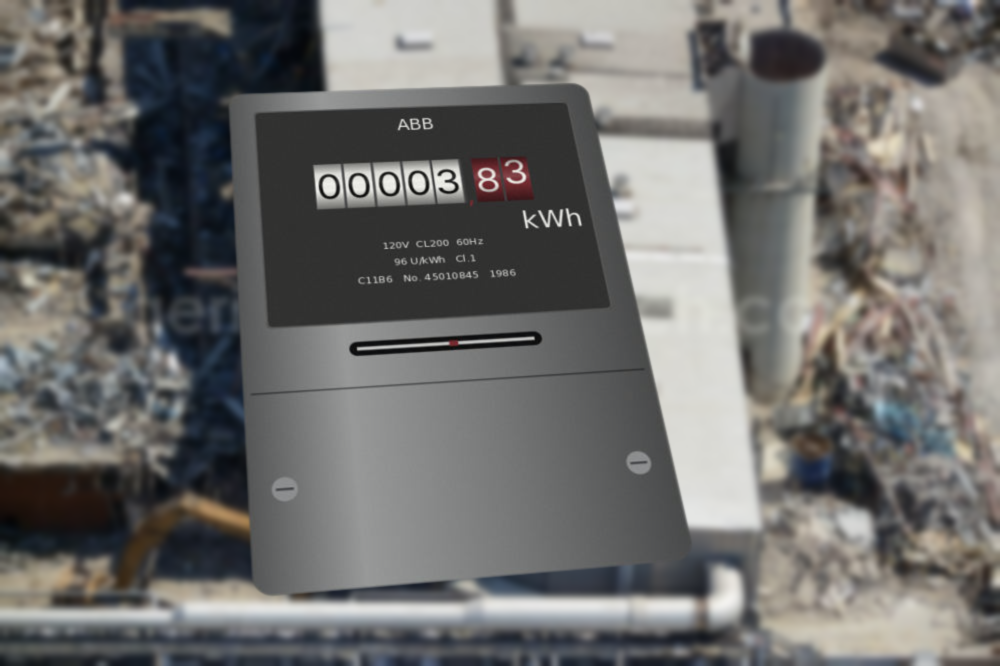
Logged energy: 3.83; kWh
